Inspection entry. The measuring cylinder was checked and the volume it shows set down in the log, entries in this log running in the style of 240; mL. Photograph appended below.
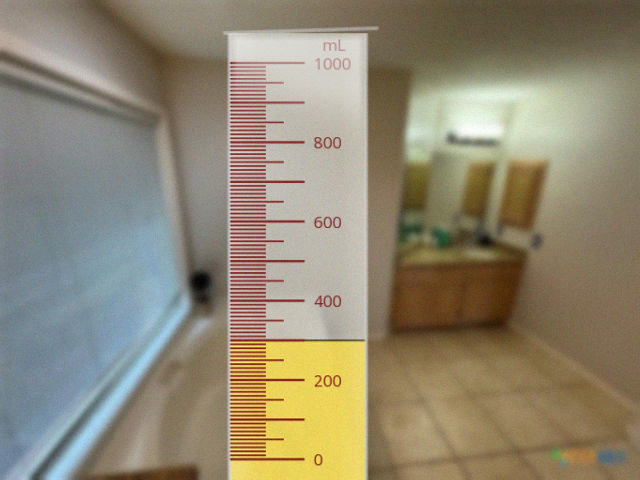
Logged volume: 300; mL
